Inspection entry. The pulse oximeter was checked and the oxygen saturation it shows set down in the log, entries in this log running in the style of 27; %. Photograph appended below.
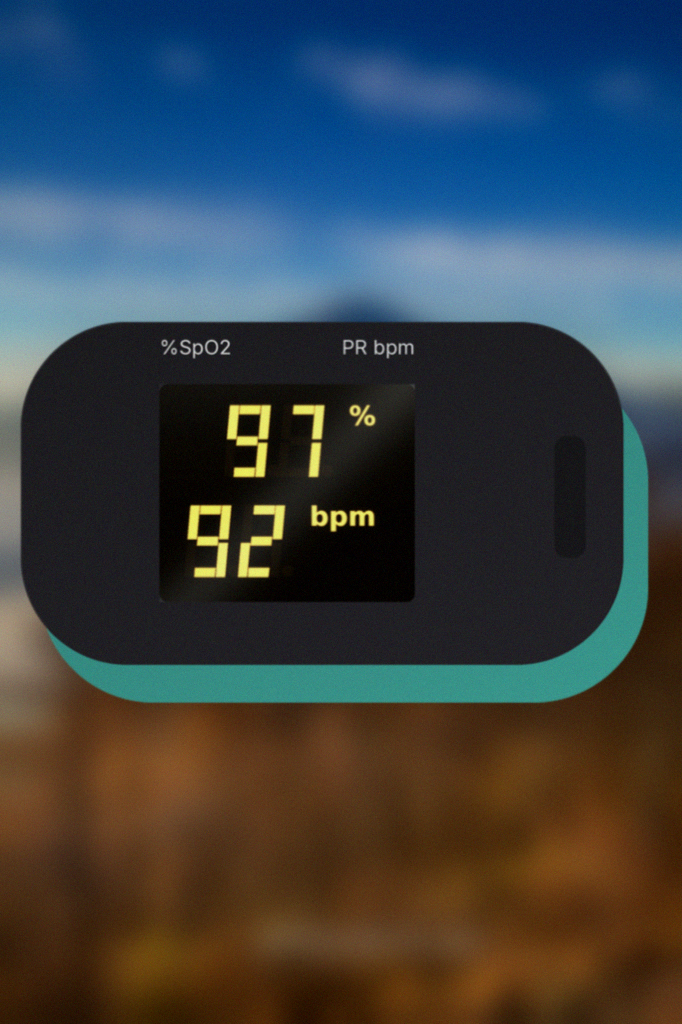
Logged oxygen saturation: 97; %
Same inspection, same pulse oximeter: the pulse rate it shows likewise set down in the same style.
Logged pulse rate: 92; bpm
